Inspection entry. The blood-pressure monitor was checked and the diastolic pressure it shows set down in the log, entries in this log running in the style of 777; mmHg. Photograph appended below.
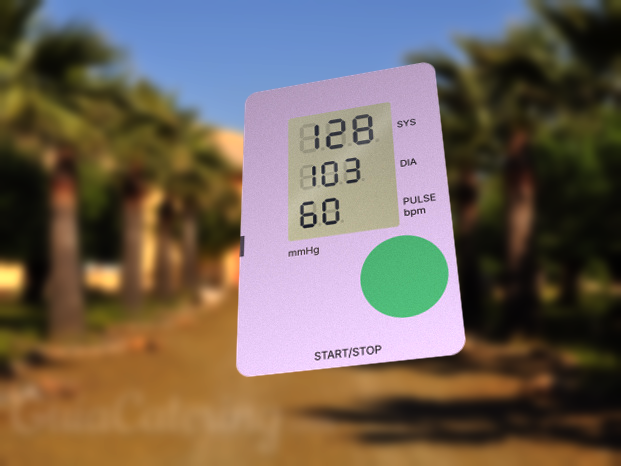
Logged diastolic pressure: 103; mmHg
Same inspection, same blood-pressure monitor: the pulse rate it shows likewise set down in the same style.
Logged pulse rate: 60; bpm
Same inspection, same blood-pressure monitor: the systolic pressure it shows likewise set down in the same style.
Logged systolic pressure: 128; mmHg
